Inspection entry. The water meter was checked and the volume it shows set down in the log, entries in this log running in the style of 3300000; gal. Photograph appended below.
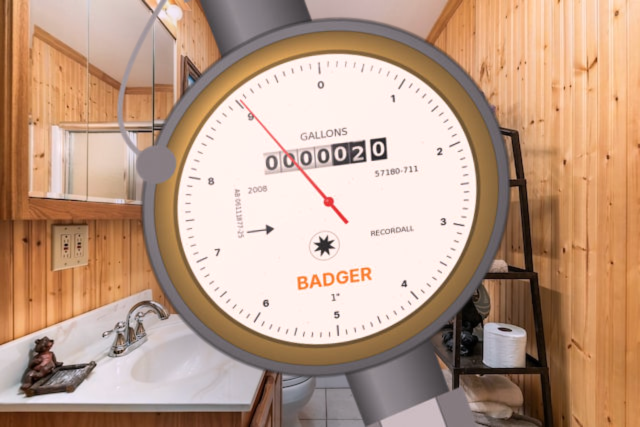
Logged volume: 19.0; gal
